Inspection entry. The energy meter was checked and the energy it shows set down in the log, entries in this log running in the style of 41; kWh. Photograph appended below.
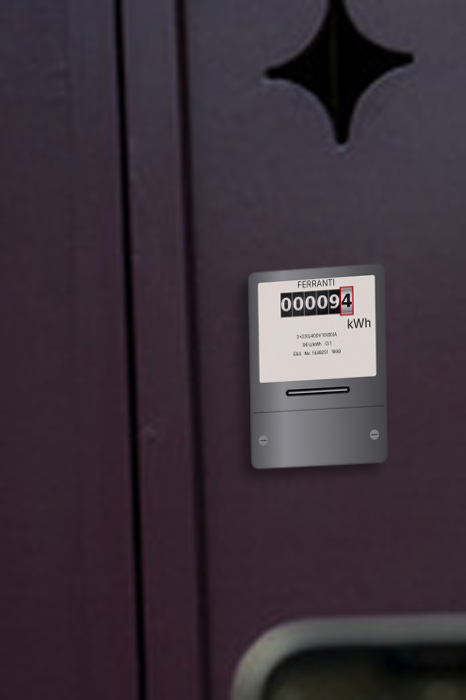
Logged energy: 9.4; kWh
